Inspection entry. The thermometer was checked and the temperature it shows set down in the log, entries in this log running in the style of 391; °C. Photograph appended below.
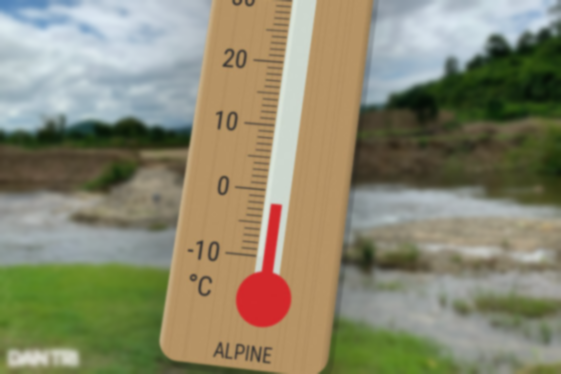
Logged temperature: -2; °C
